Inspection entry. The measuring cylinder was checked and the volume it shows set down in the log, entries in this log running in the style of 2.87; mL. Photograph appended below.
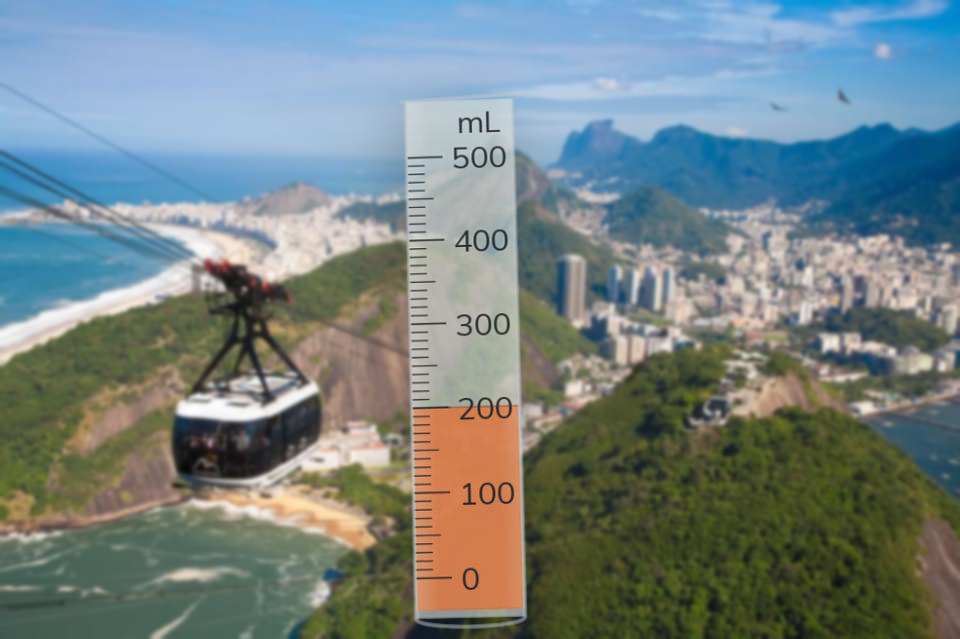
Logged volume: 200; mL
